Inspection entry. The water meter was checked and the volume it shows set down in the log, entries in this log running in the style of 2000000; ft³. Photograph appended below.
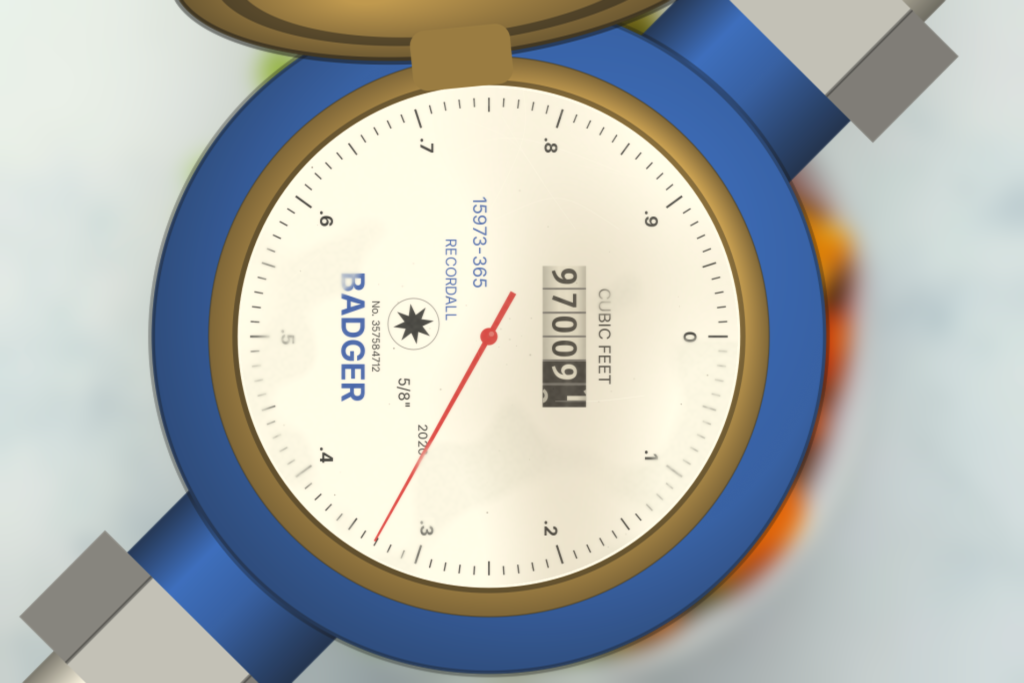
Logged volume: 970091.33; ft³
